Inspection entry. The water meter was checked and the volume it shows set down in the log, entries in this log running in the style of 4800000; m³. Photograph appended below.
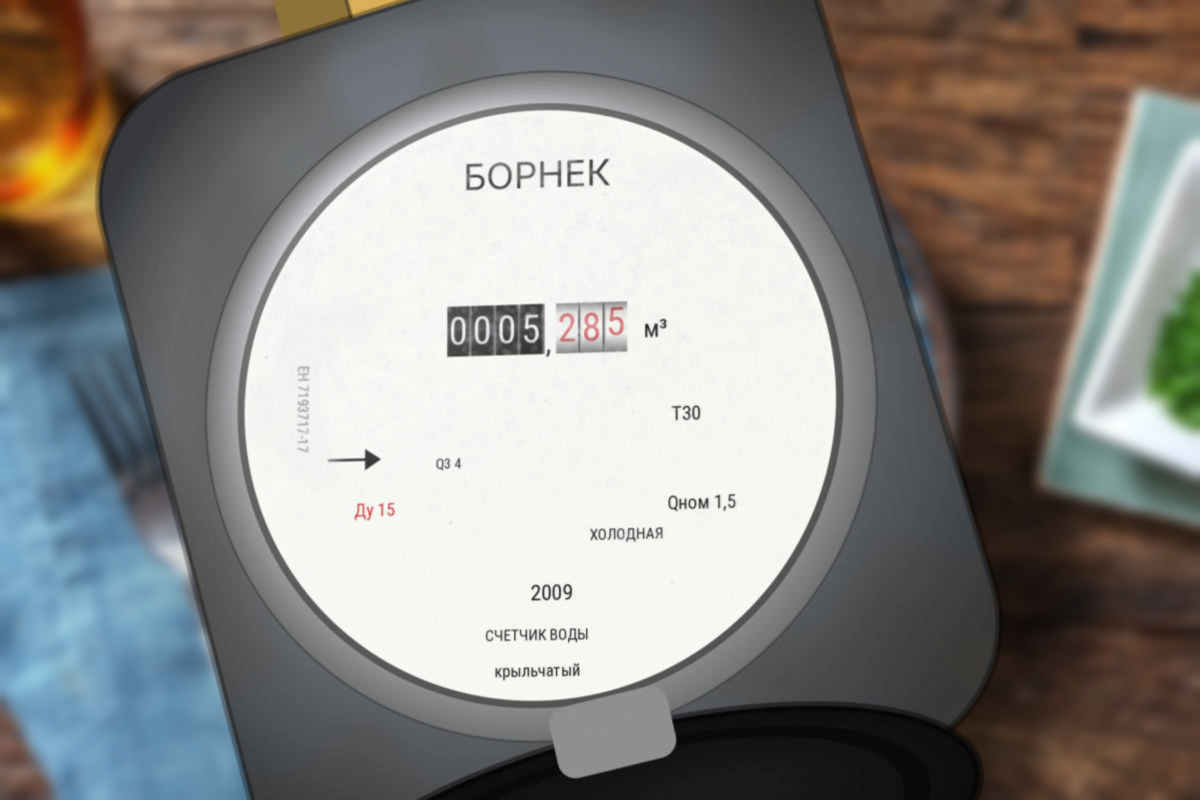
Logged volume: 5.285; m³
